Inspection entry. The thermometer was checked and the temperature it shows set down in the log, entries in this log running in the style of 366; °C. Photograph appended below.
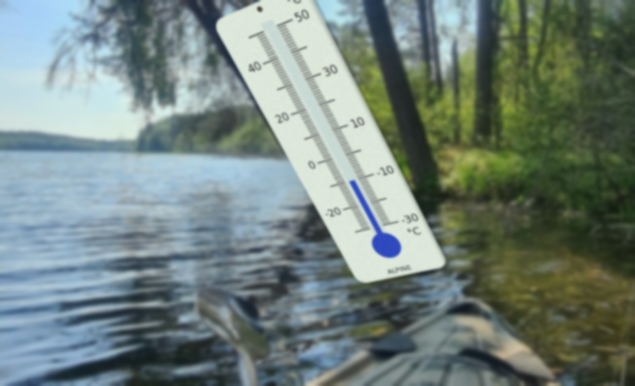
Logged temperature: -10; °C
